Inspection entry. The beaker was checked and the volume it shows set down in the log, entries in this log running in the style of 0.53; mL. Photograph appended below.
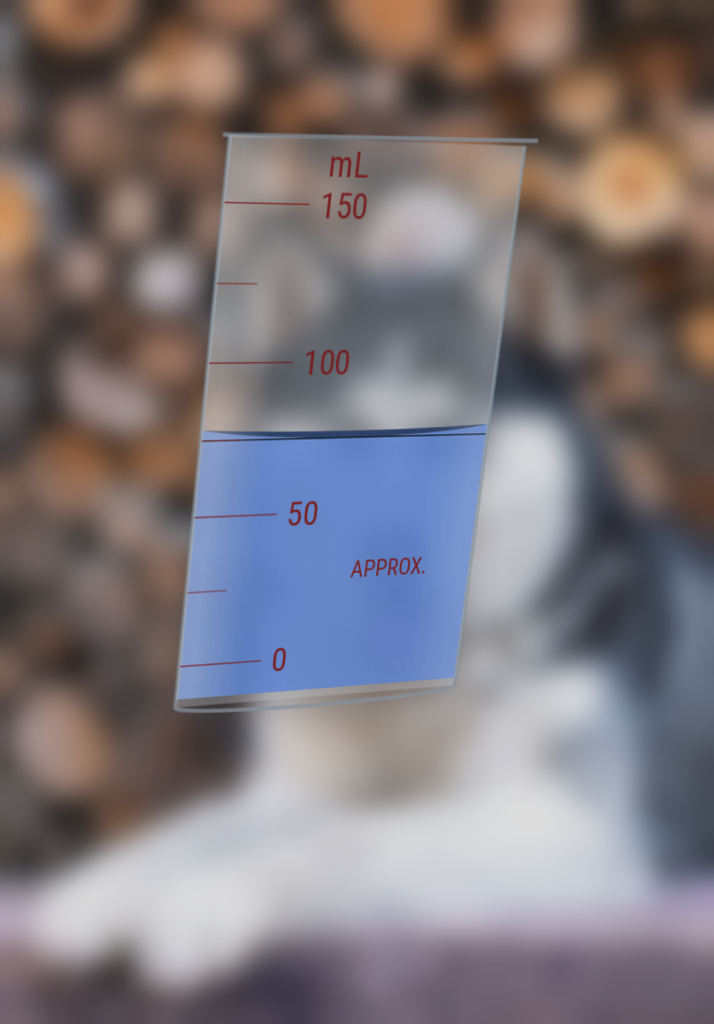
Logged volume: 75; mL
